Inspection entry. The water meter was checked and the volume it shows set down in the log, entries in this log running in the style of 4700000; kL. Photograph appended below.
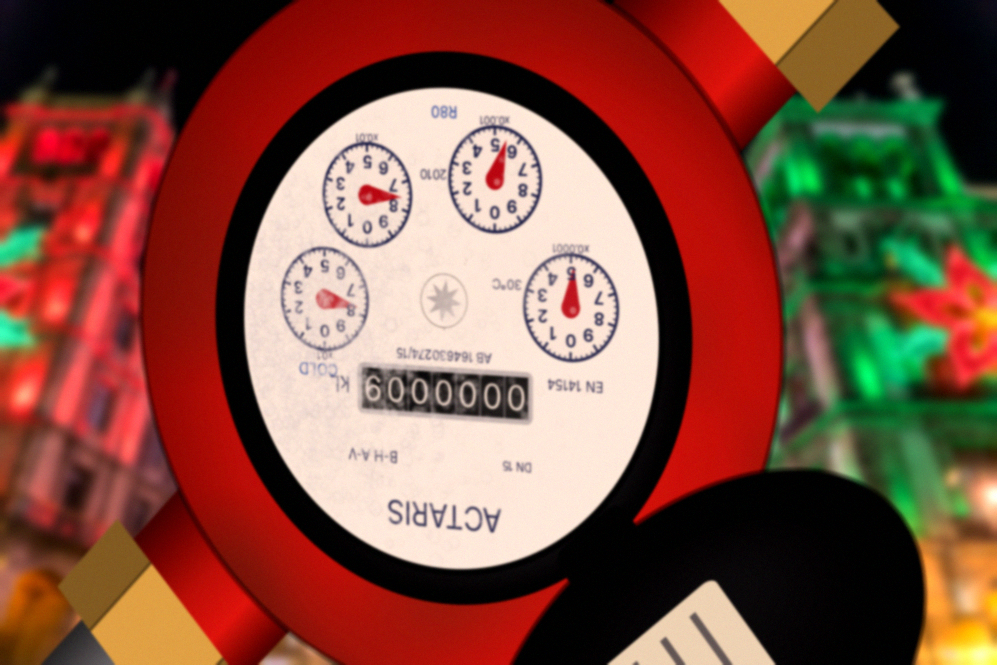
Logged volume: 9.7755; kL
